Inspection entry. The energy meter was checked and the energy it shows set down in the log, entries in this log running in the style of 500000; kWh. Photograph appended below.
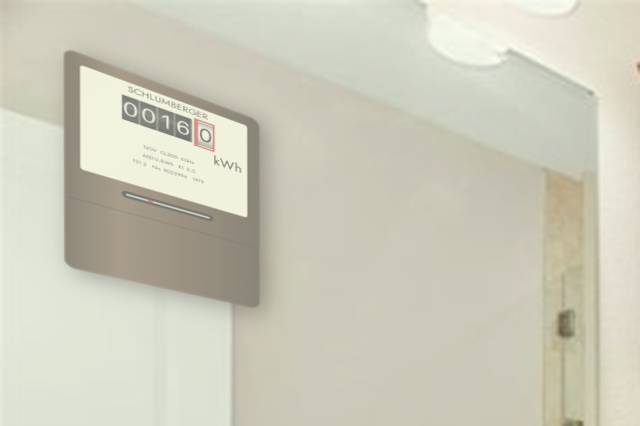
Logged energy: 16.0; kWh
